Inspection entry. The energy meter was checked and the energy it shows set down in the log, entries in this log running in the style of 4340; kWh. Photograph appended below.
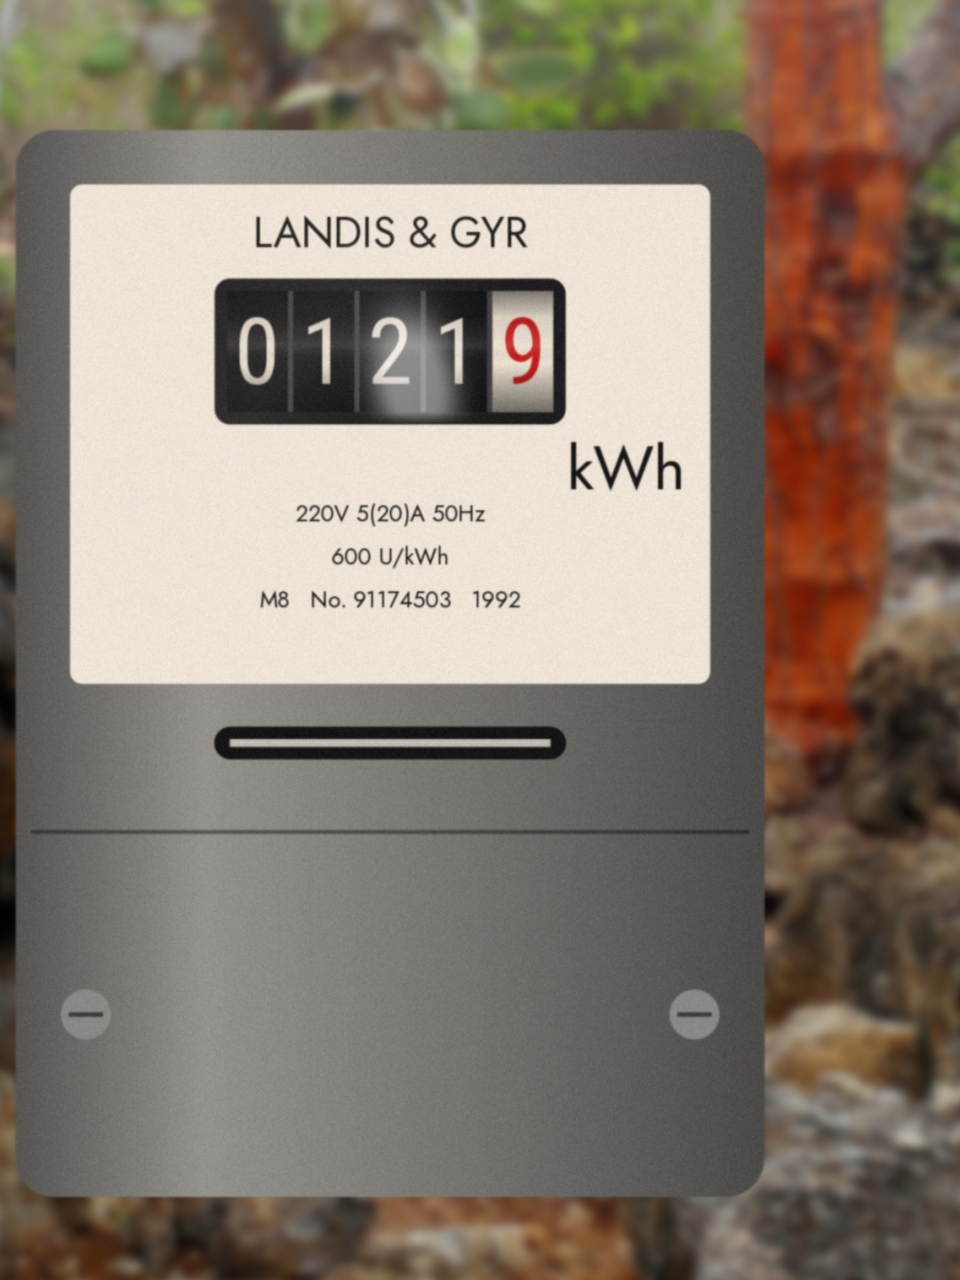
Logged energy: 121.9; kWh
